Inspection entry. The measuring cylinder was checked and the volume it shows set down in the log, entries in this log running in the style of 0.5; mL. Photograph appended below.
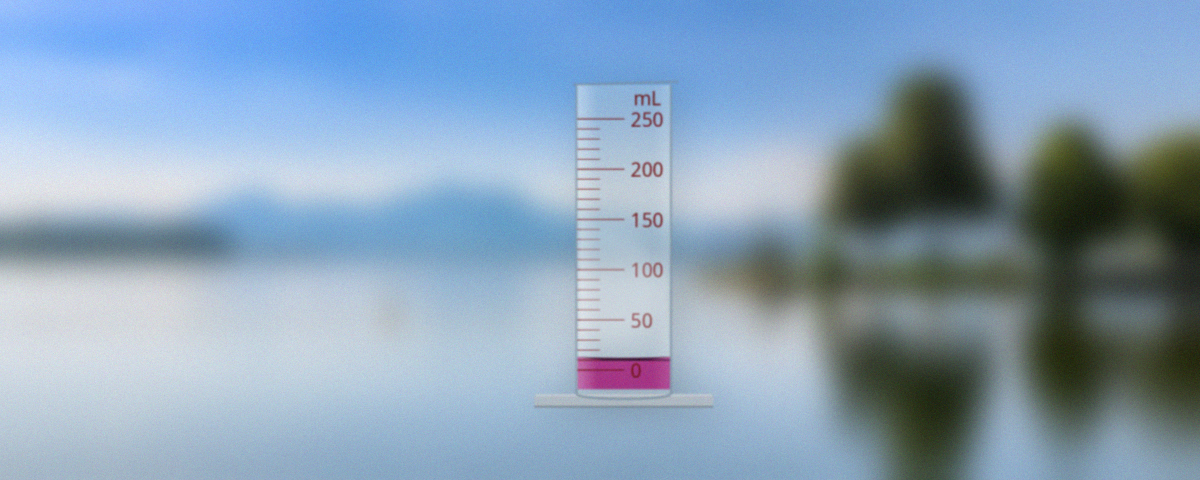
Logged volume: 10; mL
